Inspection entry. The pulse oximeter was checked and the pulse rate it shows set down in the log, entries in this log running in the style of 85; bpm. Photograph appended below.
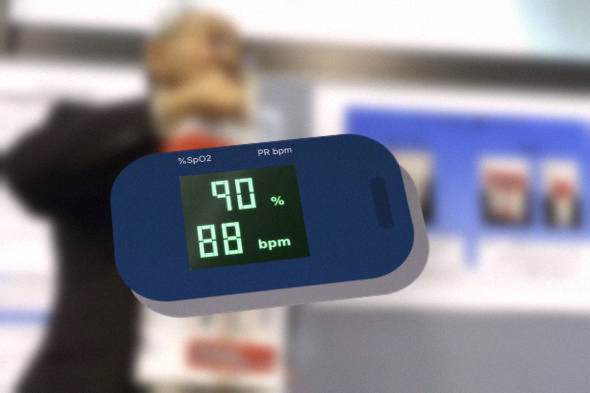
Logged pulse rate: 88; bpm
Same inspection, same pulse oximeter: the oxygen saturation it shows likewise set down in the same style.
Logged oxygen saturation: 90; %
